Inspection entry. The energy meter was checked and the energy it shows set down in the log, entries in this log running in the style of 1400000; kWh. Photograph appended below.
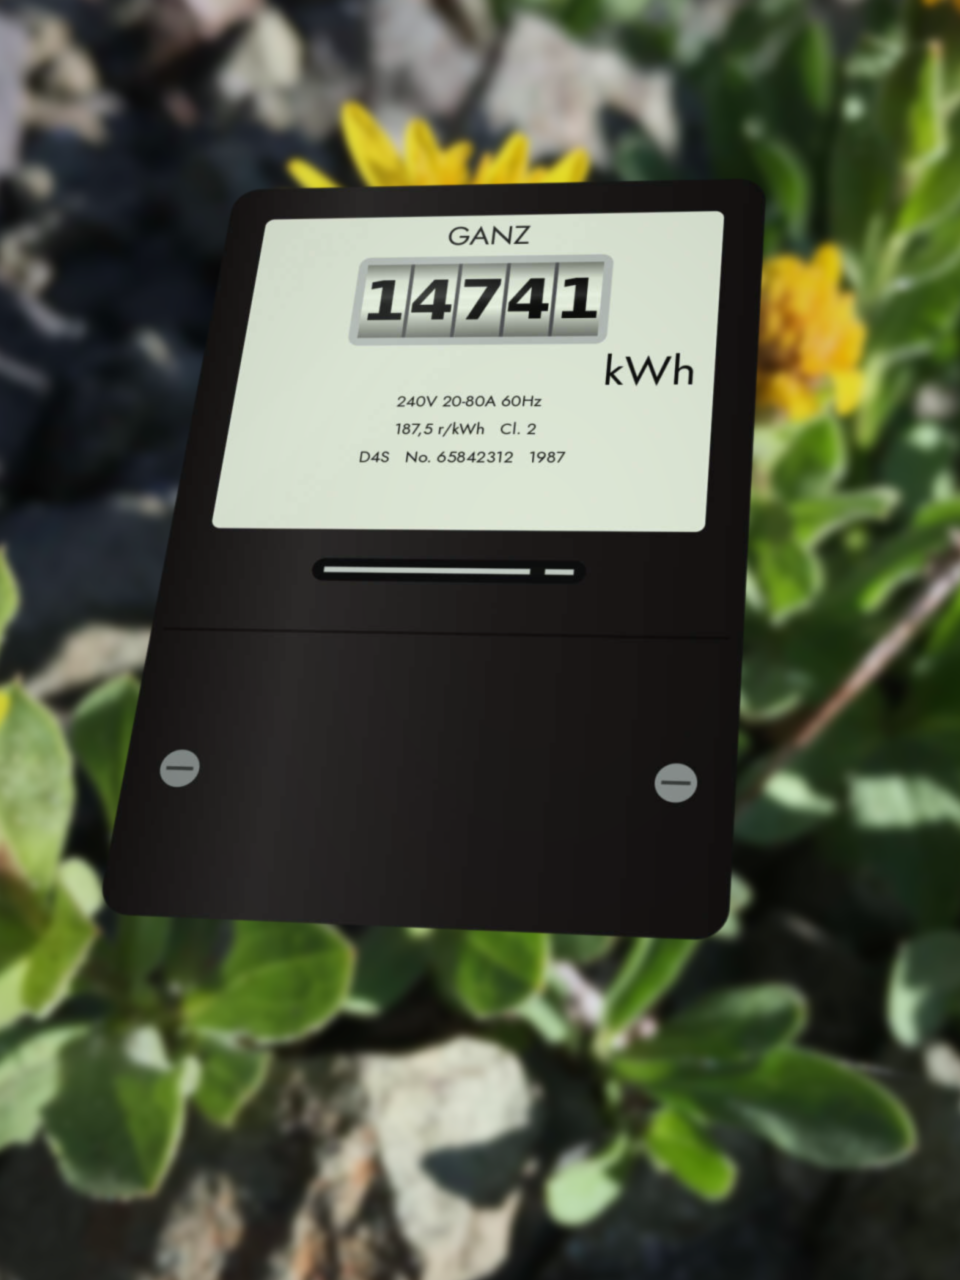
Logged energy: 14741; kWh
